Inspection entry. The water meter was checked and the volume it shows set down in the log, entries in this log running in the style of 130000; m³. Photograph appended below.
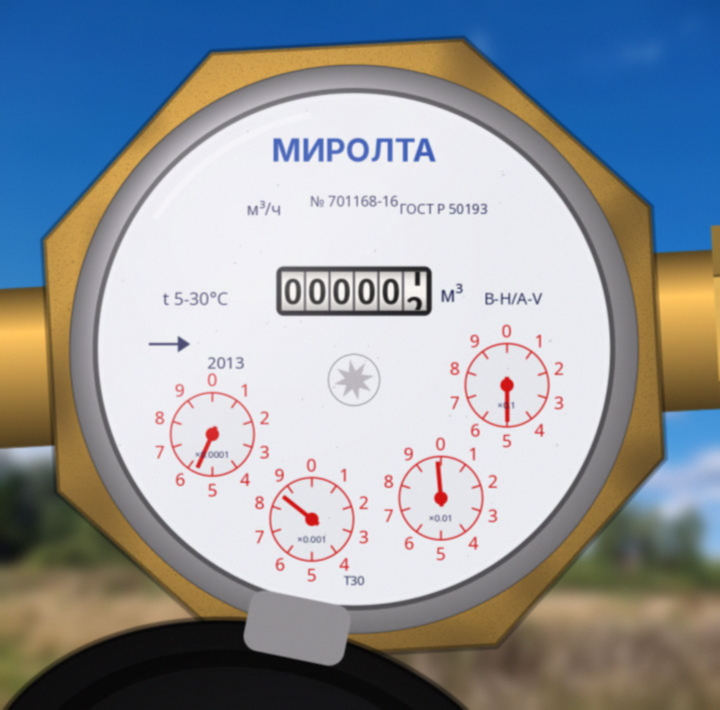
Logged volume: 1.4985; m³
